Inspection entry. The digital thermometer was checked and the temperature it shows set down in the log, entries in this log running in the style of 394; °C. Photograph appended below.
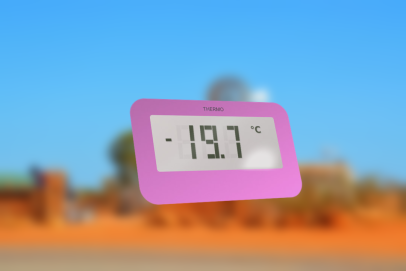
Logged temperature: -19.7; °C
